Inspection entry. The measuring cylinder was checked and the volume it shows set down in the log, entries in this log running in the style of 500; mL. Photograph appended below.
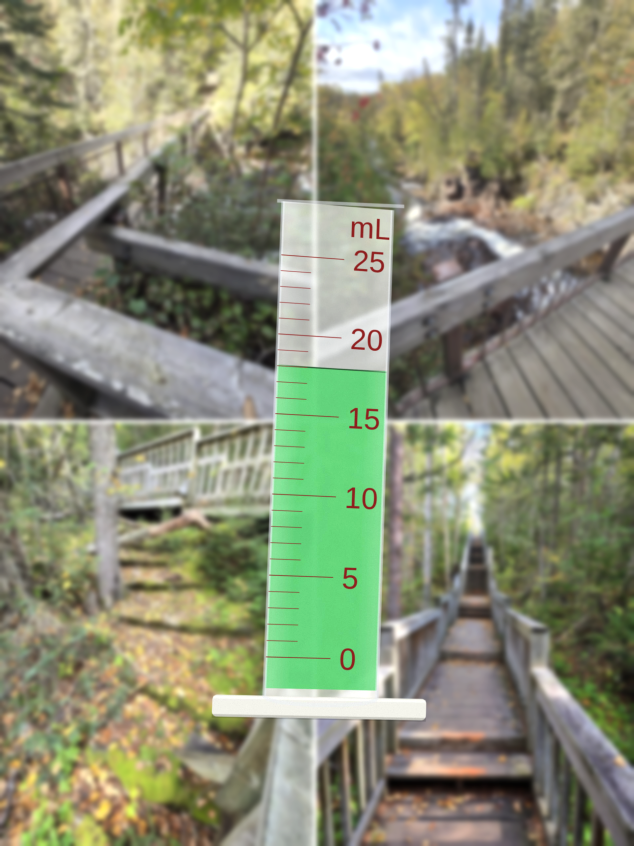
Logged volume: 18; mL
